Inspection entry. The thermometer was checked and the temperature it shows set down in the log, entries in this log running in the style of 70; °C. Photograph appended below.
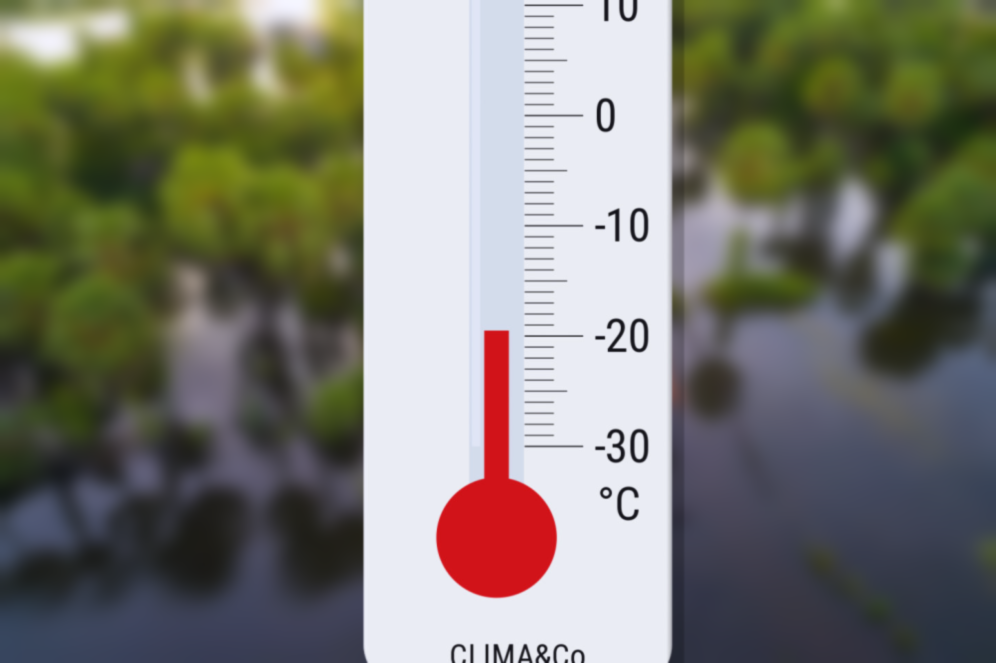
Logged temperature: -19.5; °C
